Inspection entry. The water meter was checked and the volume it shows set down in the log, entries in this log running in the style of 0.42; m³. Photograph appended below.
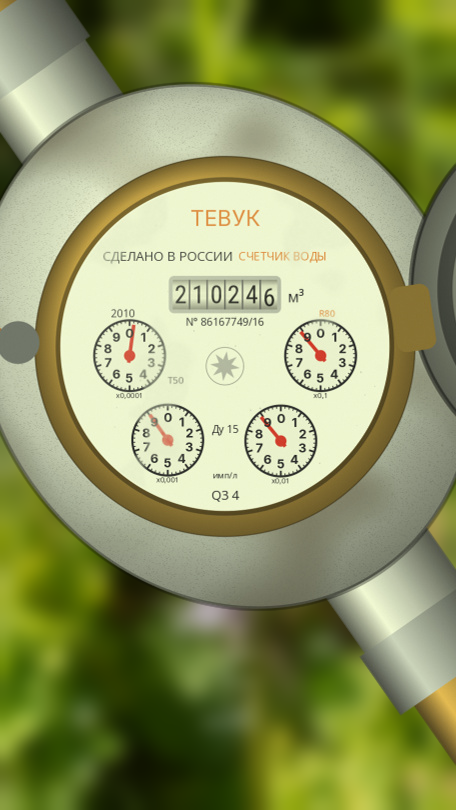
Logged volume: 210245.8890; m³
